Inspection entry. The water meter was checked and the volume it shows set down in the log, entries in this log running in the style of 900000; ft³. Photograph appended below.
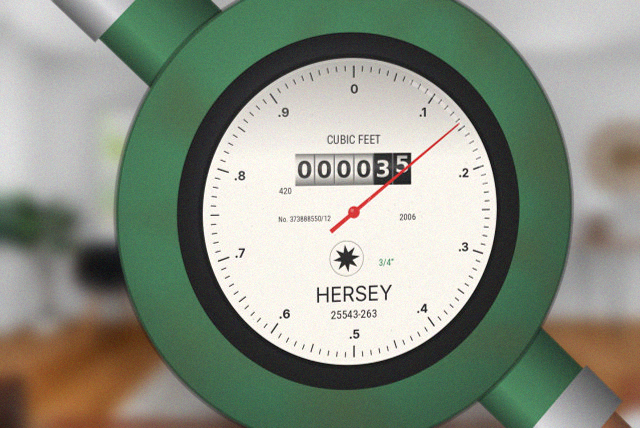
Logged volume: 35.14; ft³
